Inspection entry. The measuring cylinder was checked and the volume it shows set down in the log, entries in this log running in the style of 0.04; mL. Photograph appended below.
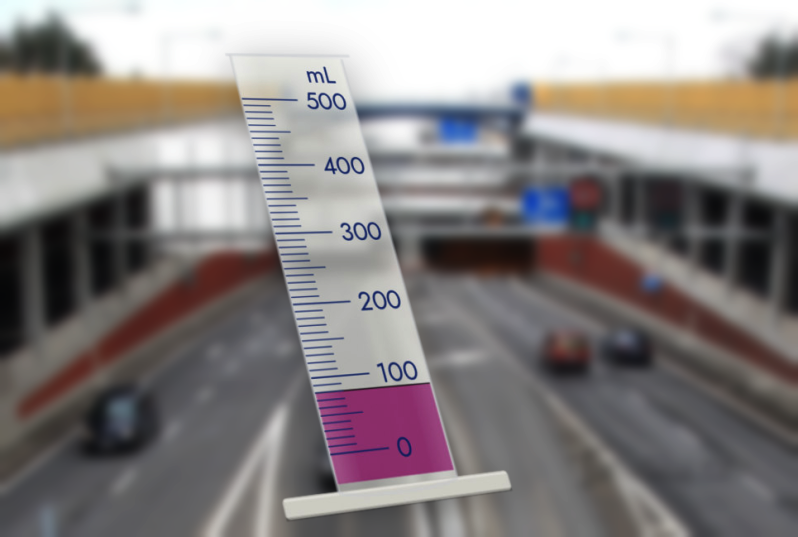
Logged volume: 80; mL
